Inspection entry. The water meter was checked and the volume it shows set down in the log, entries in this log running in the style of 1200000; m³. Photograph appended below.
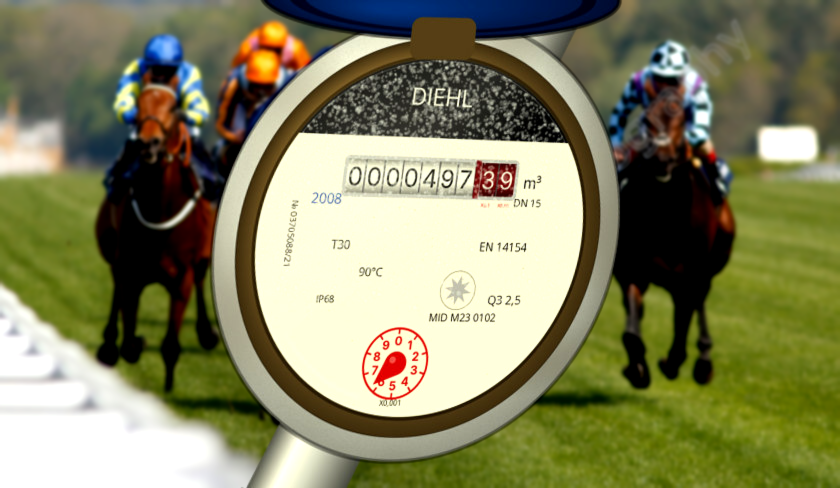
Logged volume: 497.396; m³
